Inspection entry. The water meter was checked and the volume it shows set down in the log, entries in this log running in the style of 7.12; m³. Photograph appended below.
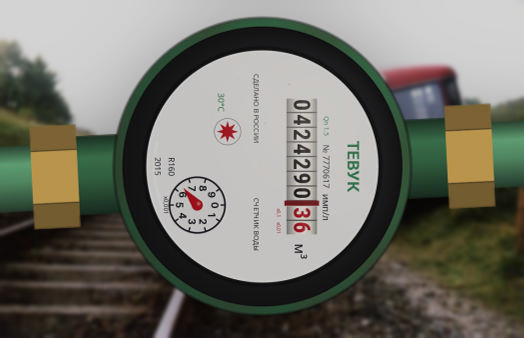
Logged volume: 424290.366; m³
